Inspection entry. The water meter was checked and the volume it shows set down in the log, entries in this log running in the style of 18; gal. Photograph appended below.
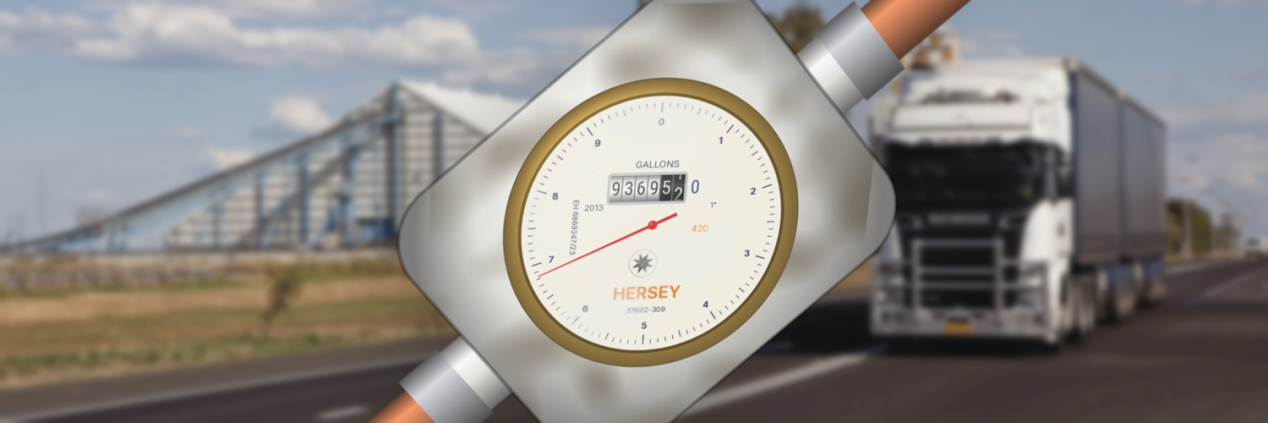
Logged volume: 9369516.8; gal
